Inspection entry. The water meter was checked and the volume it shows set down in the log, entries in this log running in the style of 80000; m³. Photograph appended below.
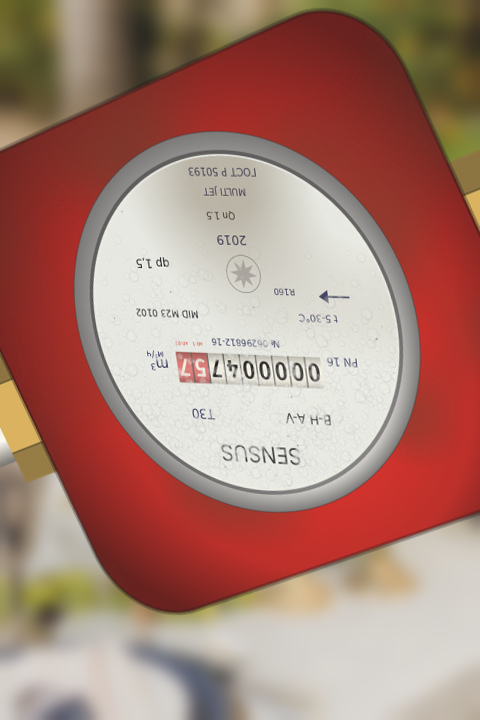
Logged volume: 47.57; m³
